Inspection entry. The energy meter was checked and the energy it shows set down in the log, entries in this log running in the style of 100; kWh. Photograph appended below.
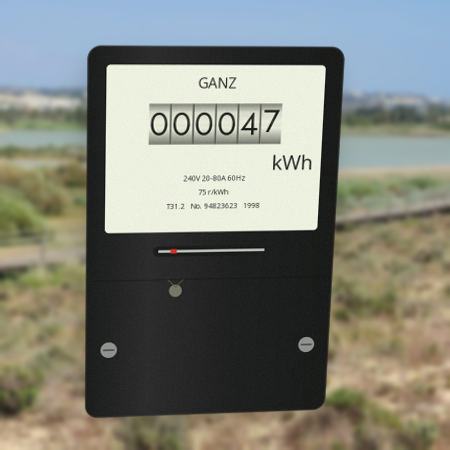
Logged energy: 47; kWh
